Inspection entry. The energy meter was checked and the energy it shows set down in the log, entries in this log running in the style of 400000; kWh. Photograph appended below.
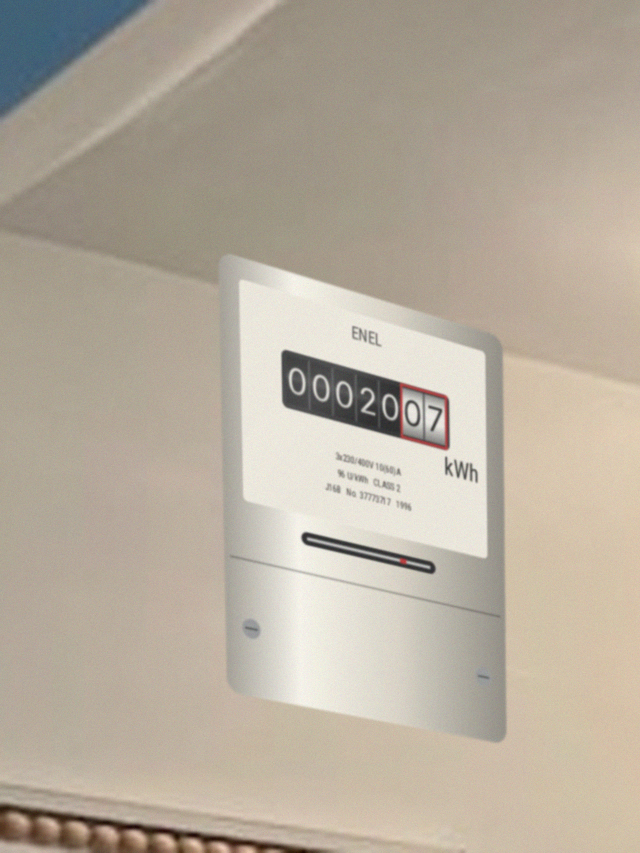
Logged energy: 20.07; kWh
